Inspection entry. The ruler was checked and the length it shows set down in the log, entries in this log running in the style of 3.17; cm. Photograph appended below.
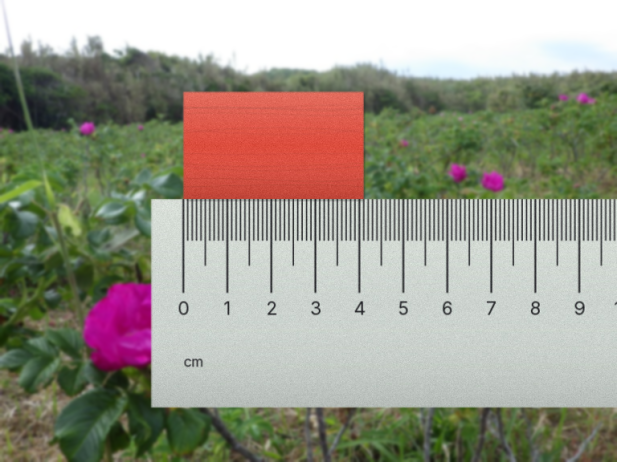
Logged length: 4.1; cm
